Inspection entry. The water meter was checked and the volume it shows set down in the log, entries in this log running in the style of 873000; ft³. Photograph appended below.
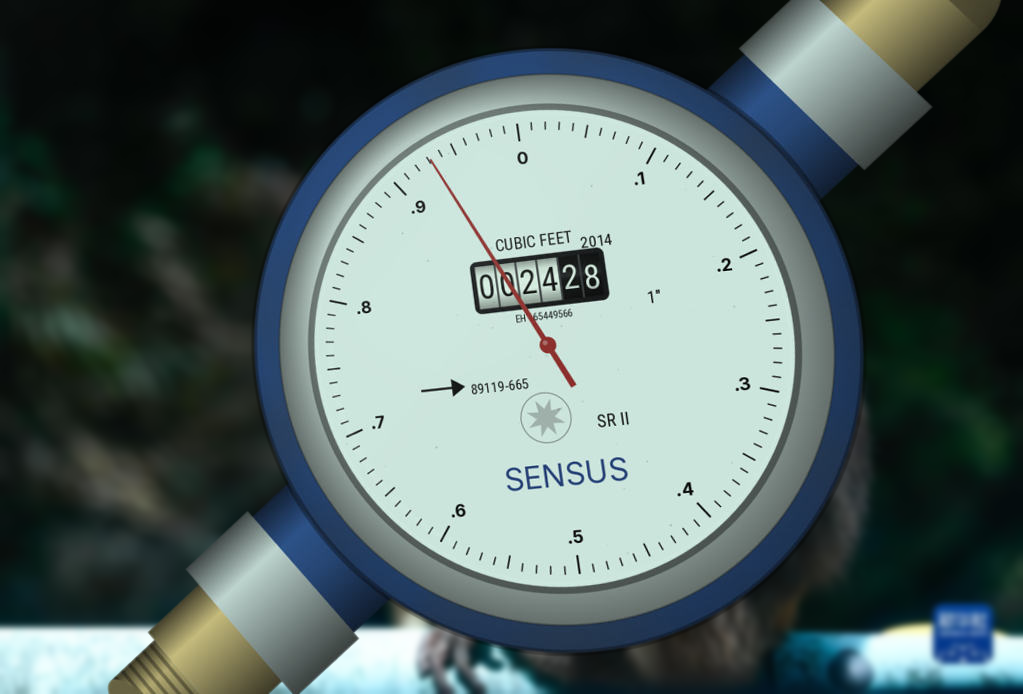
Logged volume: 2427.93; ft³
